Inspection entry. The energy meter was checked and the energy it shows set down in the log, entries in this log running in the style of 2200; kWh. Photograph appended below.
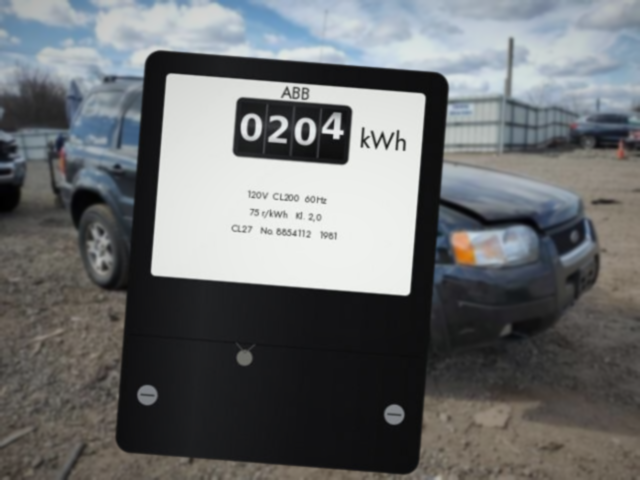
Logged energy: 204; kWh
